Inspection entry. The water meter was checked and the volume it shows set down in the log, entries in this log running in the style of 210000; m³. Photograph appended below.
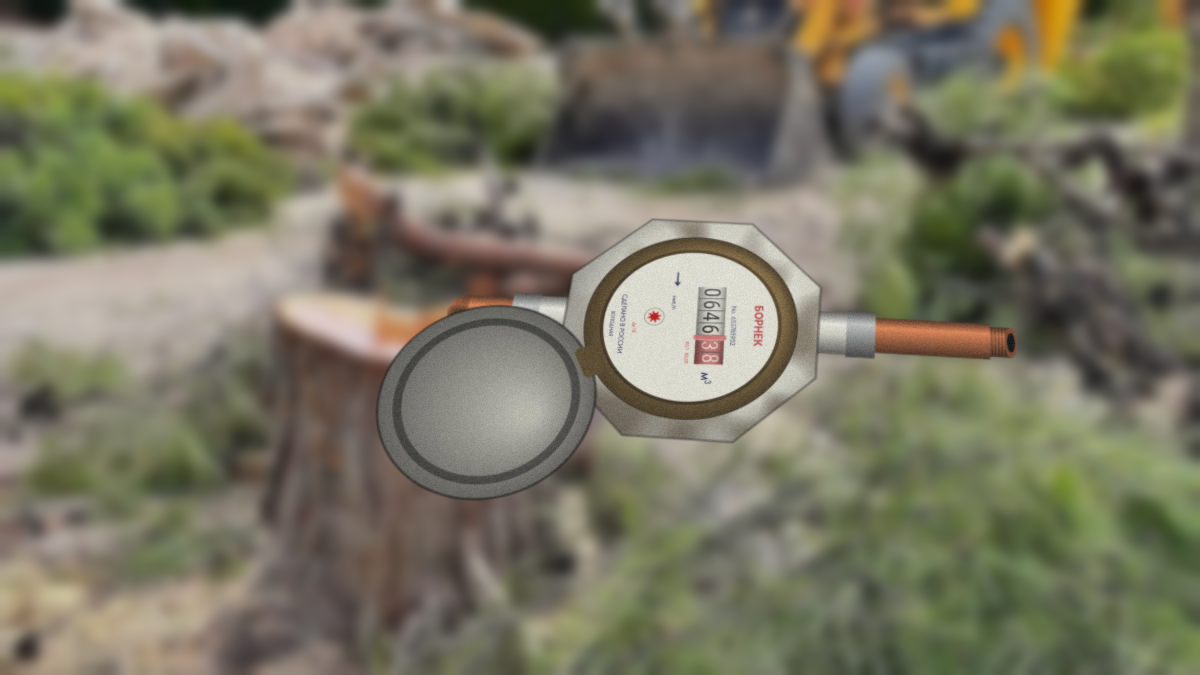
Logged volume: 646.38; m³
